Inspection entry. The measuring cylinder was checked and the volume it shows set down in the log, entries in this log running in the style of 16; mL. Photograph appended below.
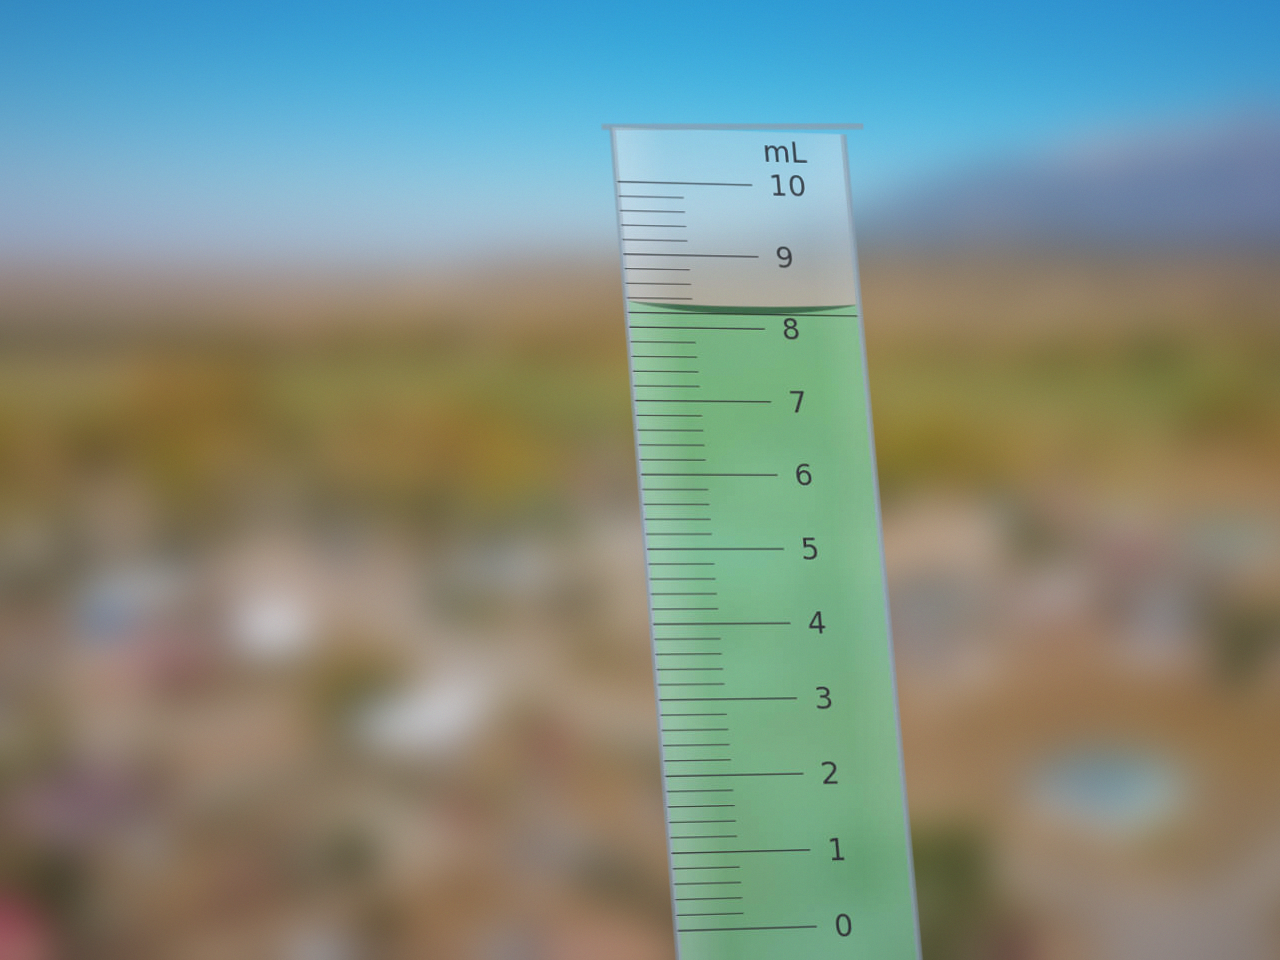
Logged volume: 8.2; mL
